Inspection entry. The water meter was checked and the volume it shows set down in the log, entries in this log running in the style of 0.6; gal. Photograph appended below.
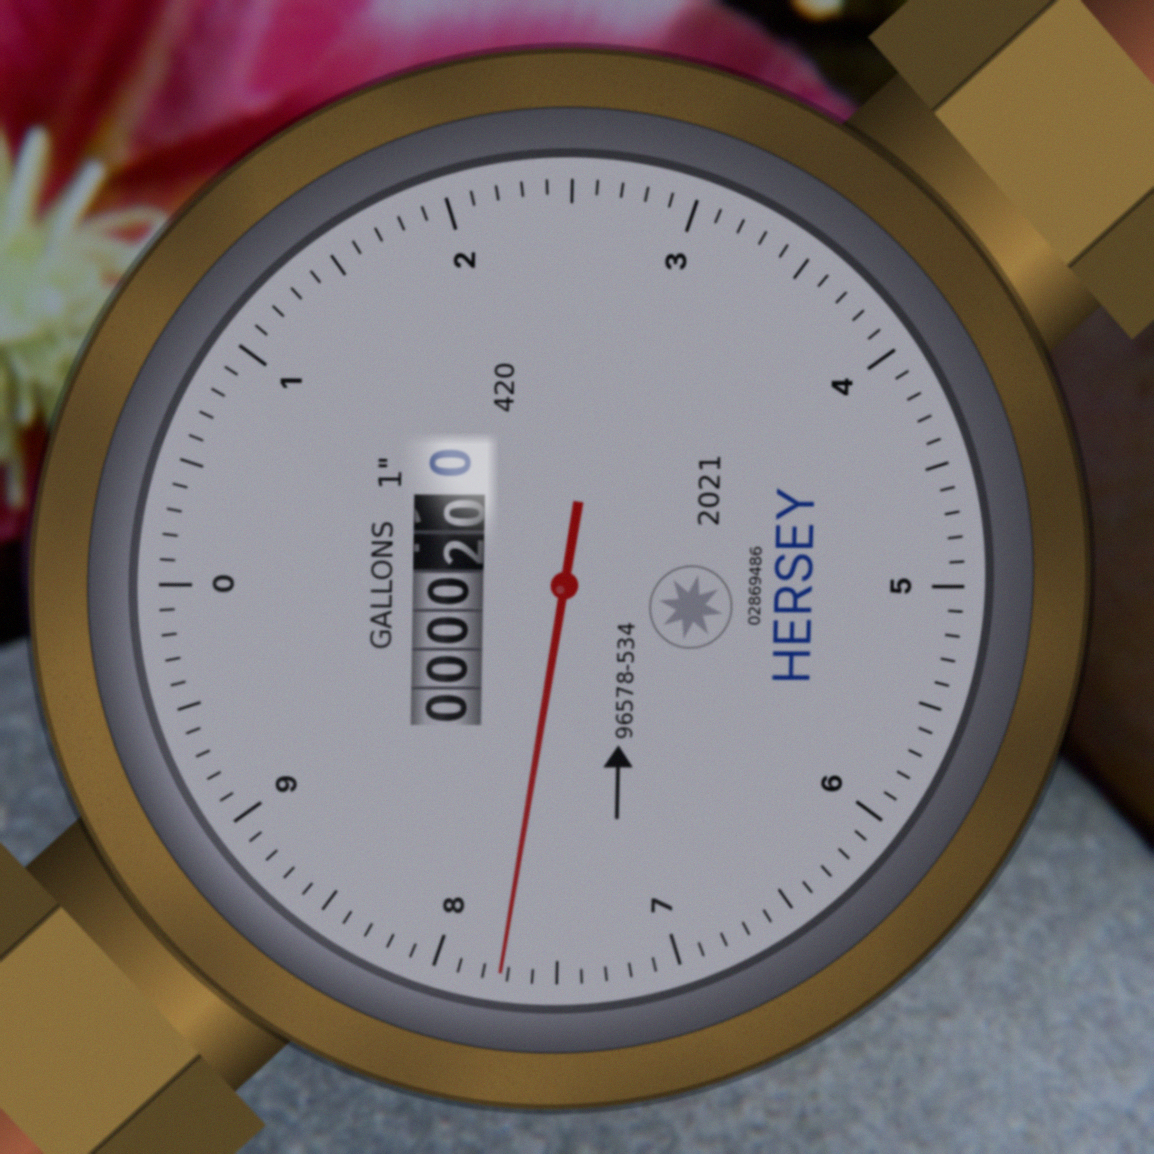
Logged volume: 197.7; gal
